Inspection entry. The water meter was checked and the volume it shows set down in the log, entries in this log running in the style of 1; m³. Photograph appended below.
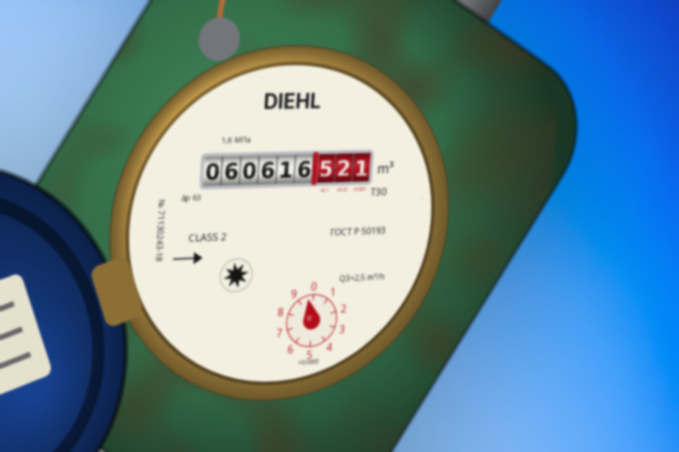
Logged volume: 60616.5209; m³
